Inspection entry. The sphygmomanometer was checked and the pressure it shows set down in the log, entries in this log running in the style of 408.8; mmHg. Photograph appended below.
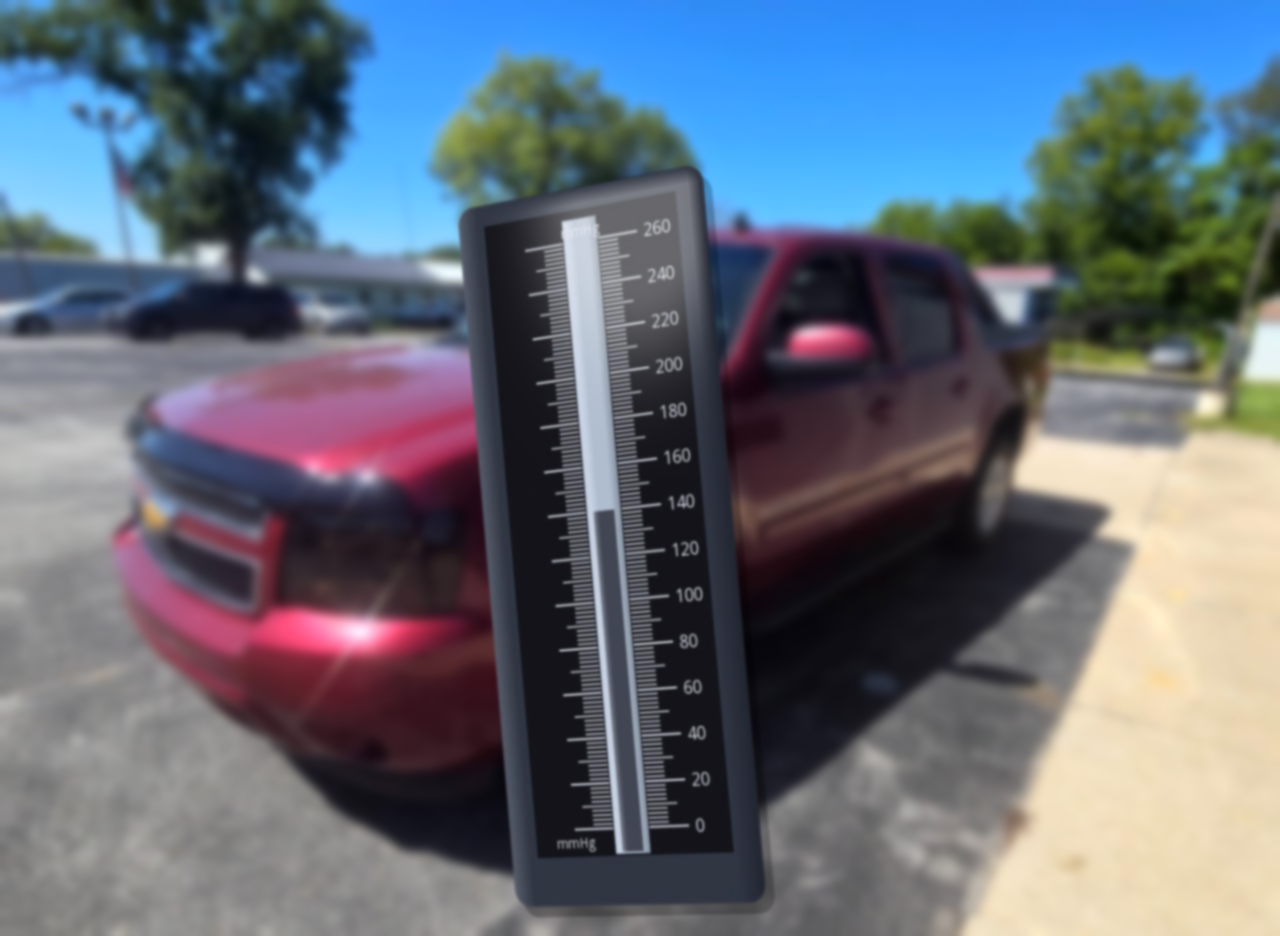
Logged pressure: 140; mmHg
